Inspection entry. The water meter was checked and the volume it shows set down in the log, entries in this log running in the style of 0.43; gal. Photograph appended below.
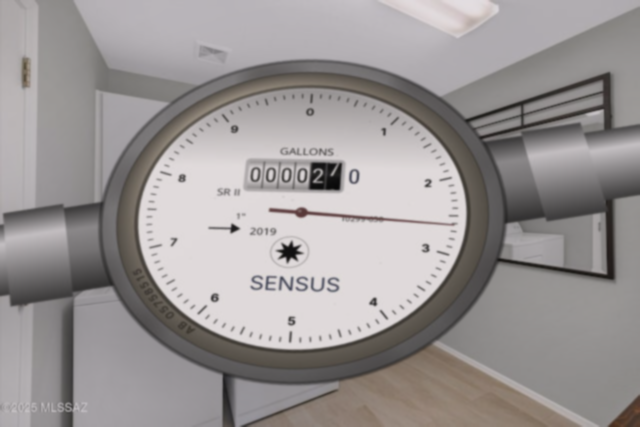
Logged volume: 272.6; gal
